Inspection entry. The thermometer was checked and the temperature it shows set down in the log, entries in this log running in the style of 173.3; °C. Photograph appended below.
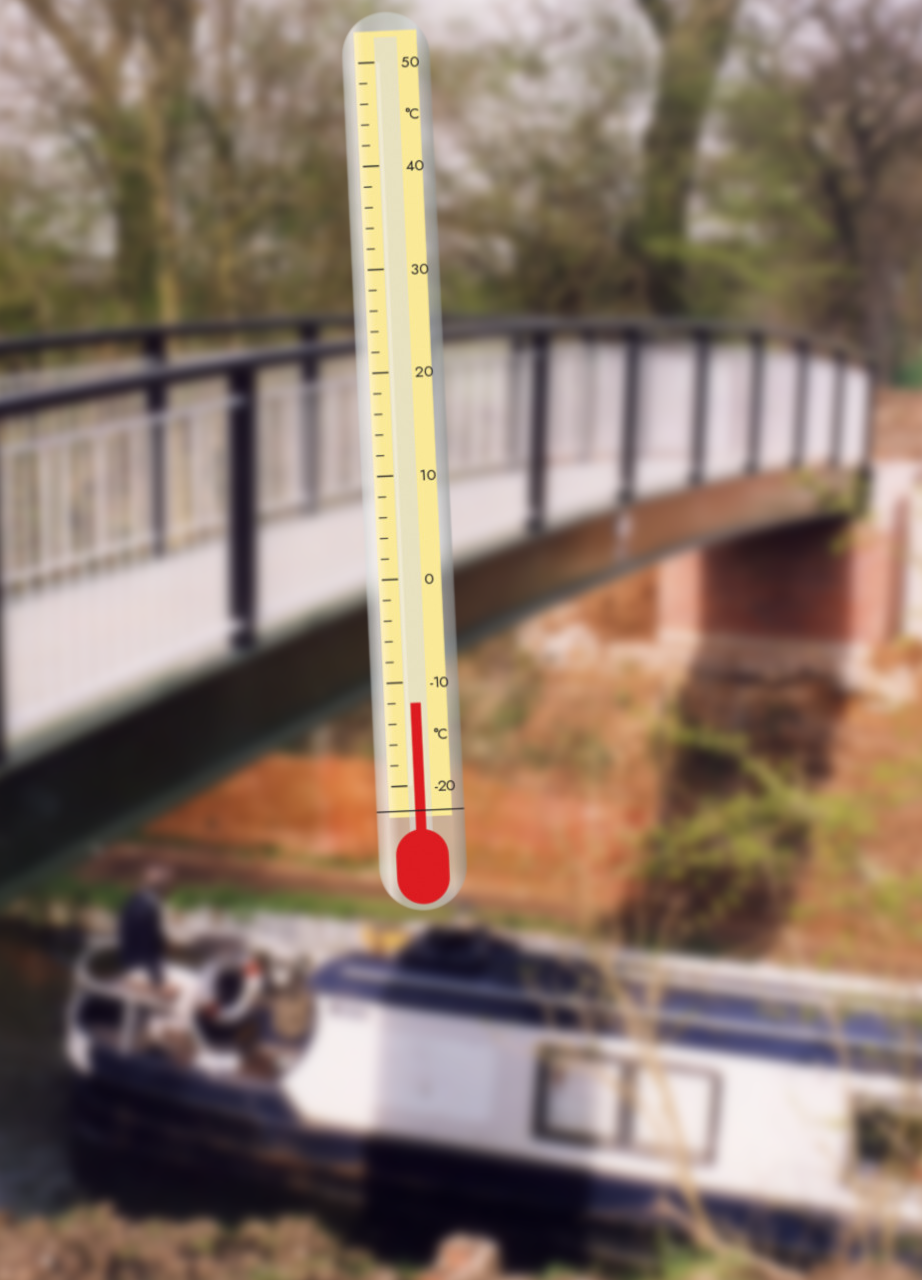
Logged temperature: -12; °C
